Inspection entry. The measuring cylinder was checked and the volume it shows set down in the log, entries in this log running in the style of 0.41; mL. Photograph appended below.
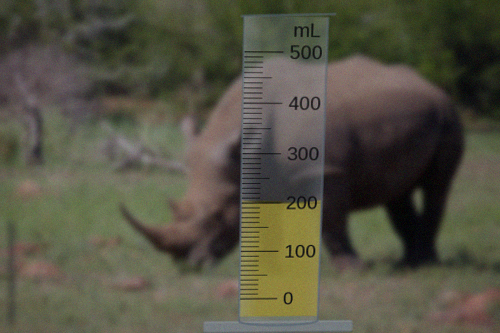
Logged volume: 200; mL
